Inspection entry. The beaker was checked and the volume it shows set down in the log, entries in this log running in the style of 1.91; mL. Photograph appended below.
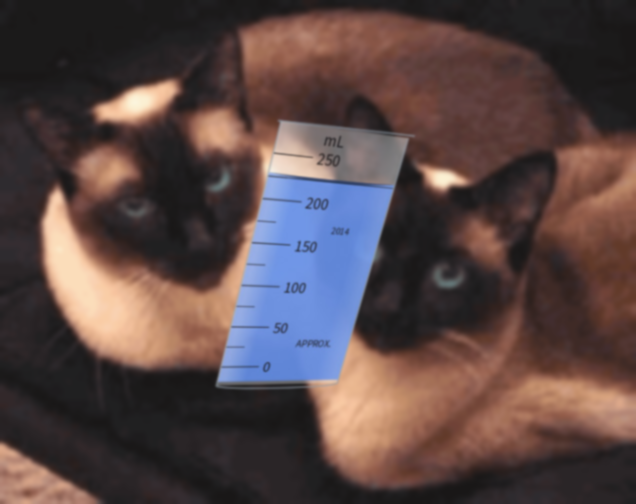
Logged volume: 225; mL
